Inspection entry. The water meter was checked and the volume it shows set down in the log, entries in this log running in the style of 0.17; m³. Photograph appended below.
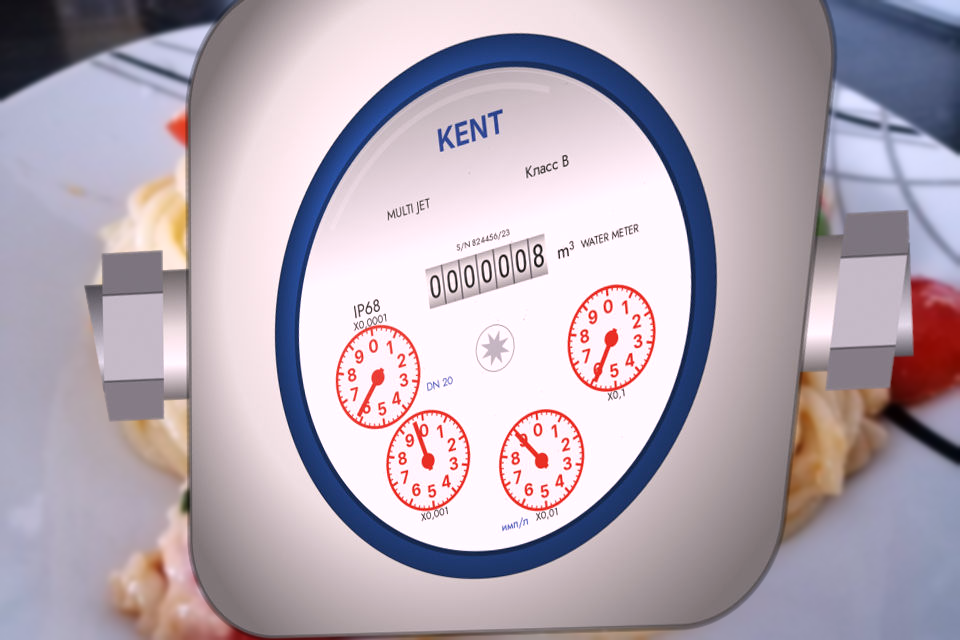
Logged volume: 8.5896; m³
